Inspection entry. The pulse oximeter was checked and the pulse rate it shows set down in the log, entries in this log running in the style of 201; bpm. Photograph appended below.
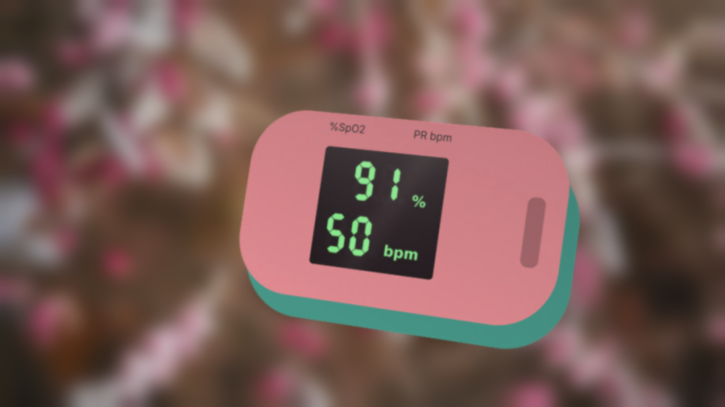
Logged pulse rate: 50; bpm
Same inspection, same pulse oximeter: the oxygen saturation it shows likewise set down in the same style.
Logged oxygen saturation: 91; %
